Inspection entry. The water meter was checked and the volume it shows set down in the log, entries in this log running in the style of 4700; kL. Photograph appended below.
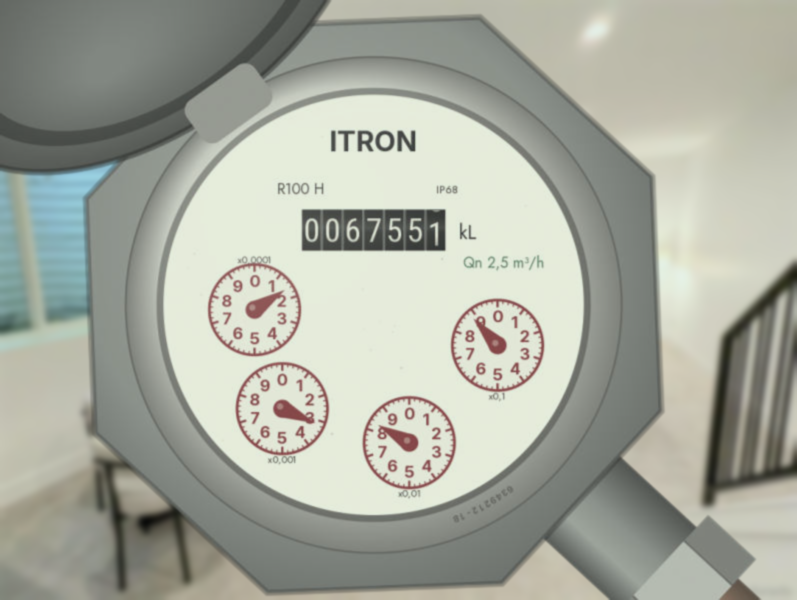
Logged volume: 67550.8831; kL
